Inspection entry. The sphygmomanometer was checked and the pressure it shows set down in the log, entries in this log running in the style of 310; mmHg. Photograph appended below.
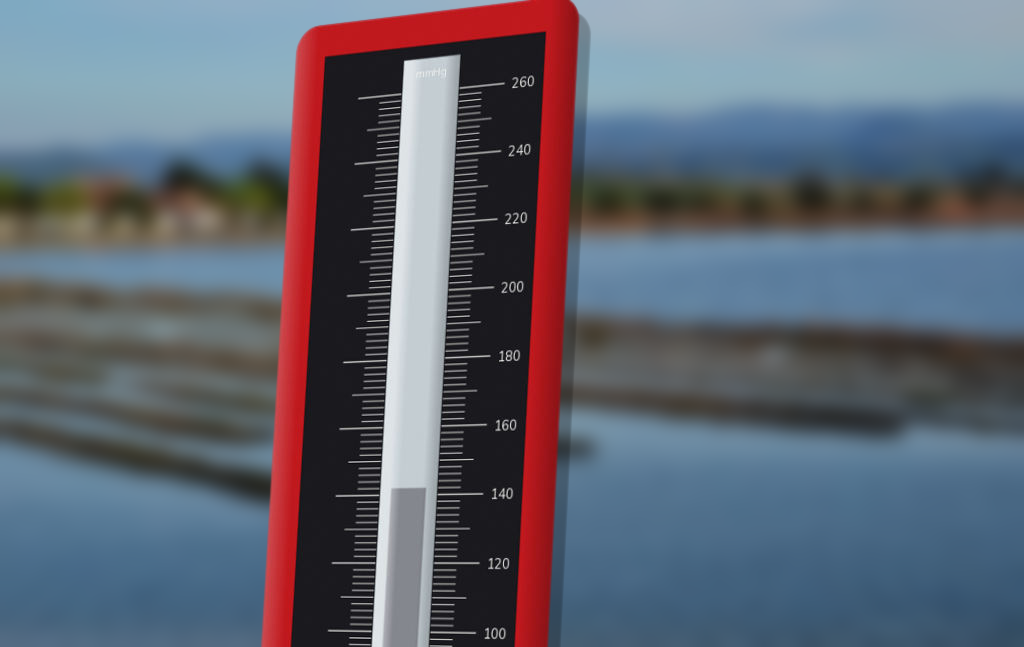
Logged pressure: 142; mmHg
